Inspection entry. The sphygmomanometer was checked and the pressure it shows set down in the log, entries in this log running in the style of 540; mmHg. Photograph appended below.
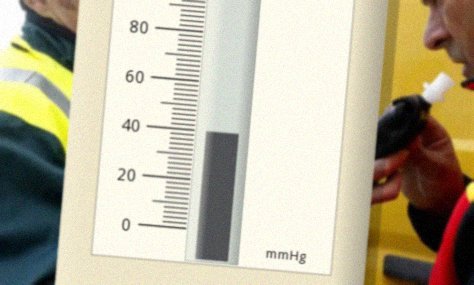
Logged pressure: 40; mmHg
